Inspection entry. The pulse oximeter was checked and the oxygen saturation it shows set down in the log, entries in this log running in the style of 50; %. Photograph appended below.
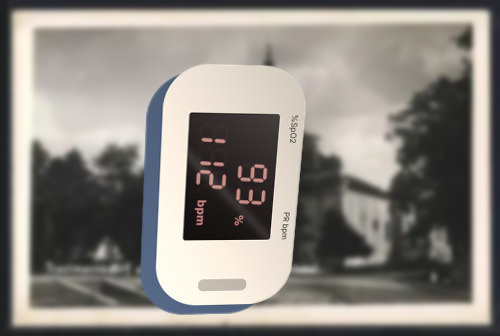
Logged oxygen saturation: 93; %
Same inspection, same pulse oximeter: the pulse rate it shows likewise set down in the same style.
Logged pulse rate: 112; bpm
